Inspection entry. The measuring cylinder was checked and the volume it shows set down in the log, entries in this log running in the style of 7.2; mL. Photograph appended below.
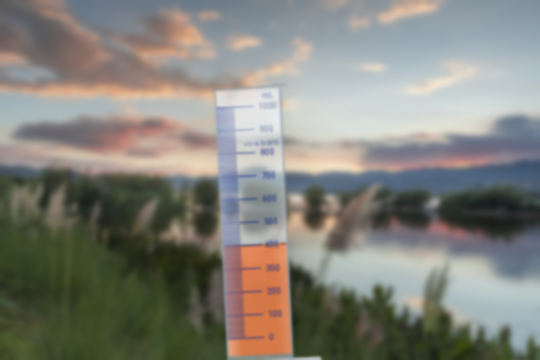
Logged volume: 400; mL
